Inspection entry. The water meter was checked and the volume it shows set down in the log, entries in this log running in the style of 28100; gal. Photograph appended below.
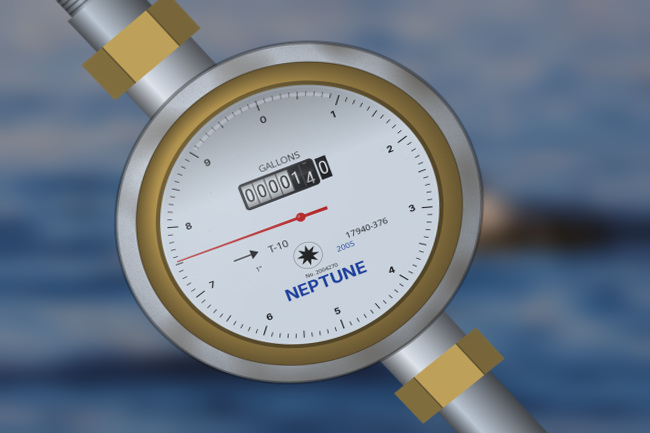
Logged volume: 137.5; gal
